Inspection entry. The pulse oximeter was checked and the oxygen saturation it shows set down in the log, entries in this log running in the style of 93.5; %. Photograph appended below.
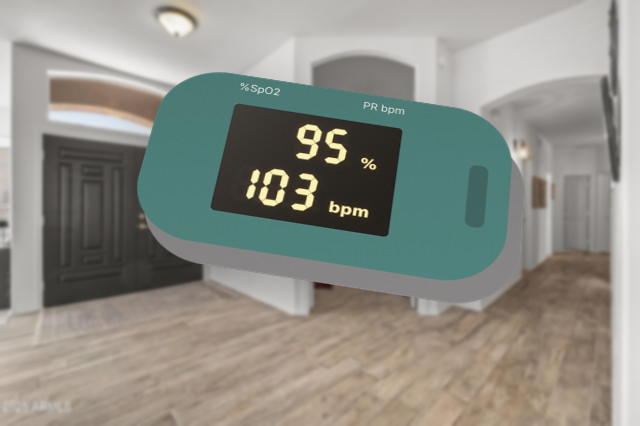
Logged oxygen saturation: 95; %
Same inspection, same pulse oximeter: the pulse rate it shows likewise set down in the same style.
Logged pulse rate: 103; bpm
